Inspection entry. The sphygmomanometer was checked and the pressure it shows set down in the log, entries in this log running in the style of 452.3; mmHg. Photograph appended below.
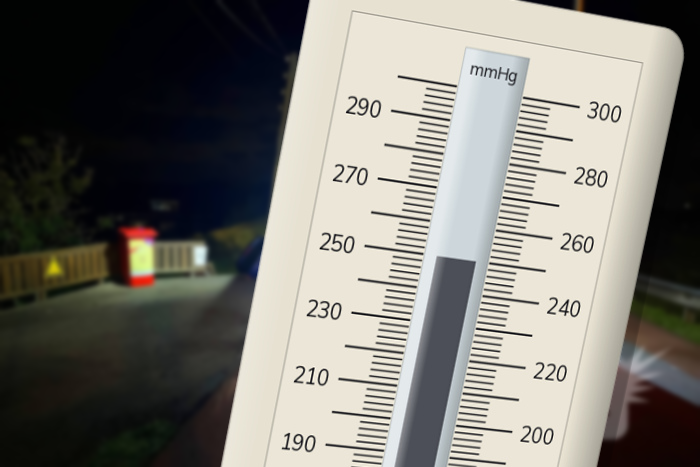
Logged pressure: 250; mmHg
